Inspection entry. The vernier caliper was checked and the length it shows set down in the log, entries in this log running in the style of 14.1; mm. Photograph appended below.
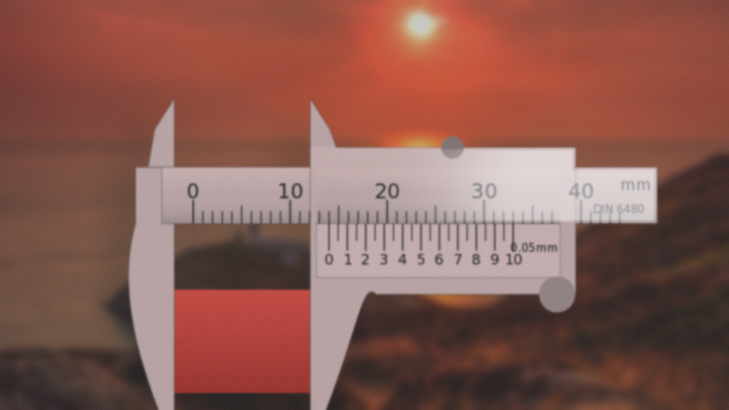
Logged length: 14.0; mm
